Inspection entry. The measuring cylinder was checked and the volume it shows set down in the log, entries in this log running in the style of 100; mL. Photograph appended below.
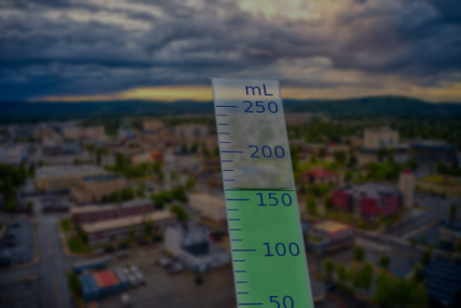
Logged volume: 160; mL
